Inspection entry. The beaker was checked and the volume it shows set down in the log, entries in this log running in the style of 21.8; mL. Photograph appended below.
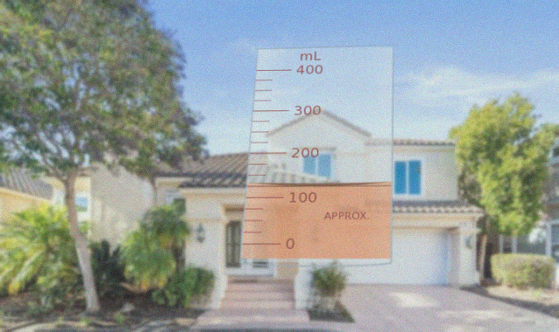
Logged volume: 125; mL
